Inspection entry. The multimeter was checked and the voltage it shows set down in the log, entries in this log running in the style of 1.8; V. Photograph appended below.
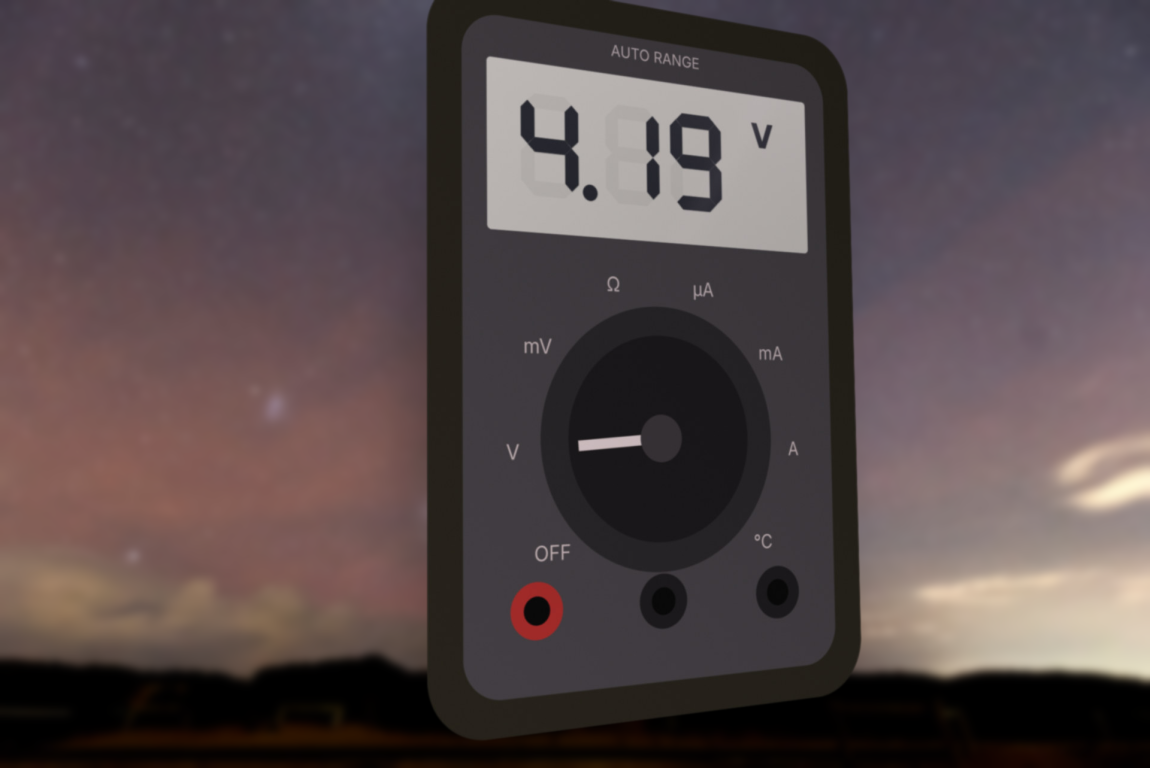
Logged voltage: 4.19; V
